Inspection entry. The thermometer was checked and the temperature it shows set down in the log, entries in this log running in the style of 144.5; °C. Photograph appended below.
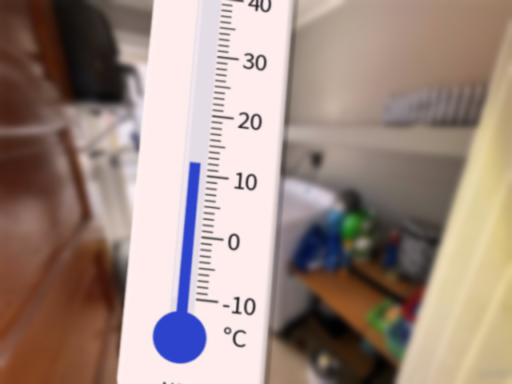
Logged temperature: 12; °C
